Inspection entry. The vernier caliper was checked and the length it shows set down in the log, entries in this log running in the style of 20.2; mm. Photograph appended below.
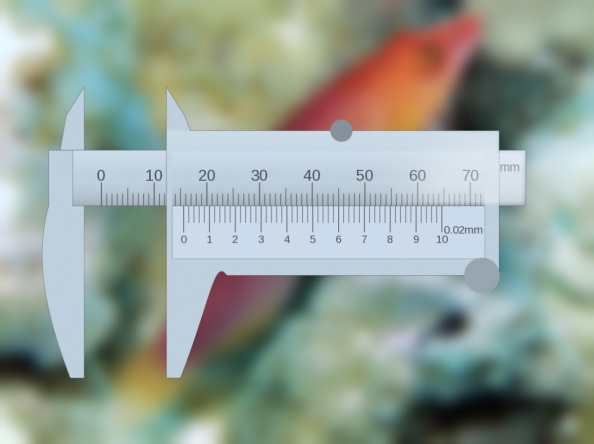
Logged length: 15.6; mm
